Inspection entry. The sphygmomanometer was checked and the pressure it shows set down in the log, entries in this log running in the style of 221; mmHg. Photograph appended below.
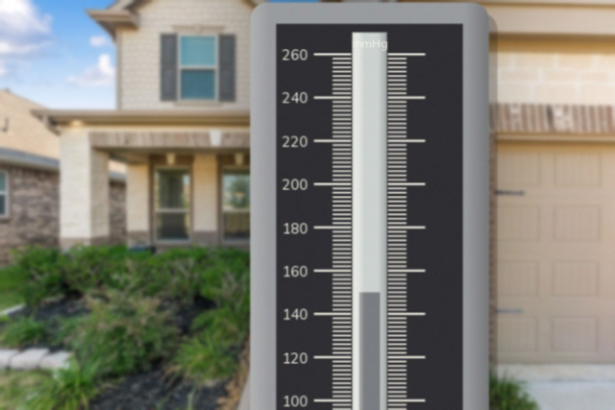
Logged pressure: 150; mmHg
